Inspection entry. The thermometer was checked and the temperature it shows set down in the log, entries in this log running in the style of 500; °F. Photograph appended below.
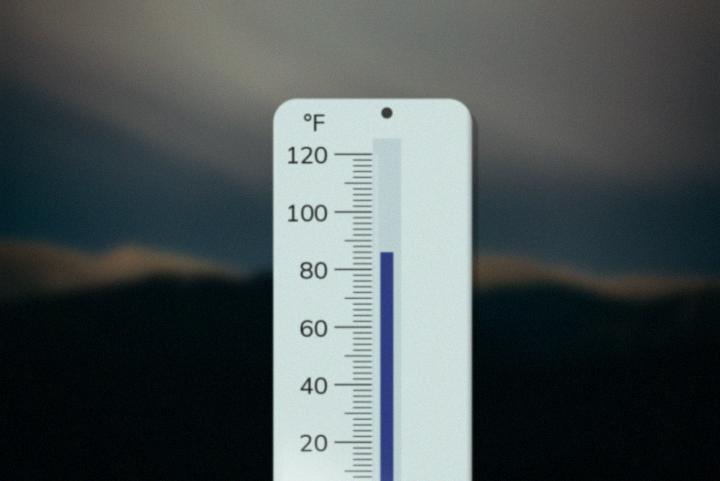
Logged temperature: 86; °F
